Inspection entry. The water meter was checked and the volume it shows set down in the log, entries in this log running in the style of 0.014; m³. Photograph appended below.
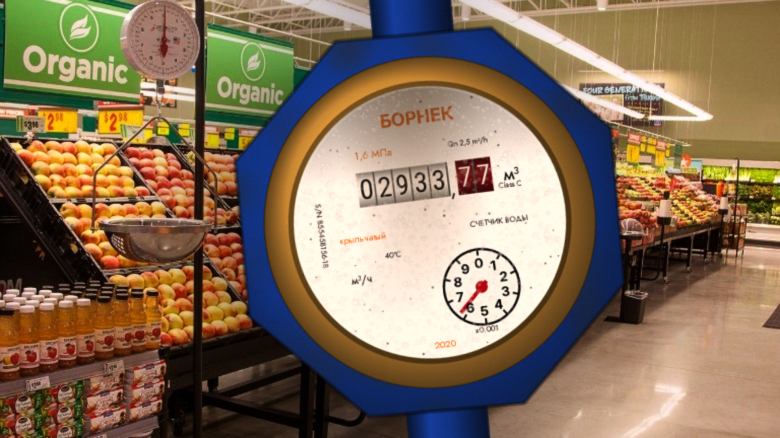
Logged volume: 2933.776; m³
